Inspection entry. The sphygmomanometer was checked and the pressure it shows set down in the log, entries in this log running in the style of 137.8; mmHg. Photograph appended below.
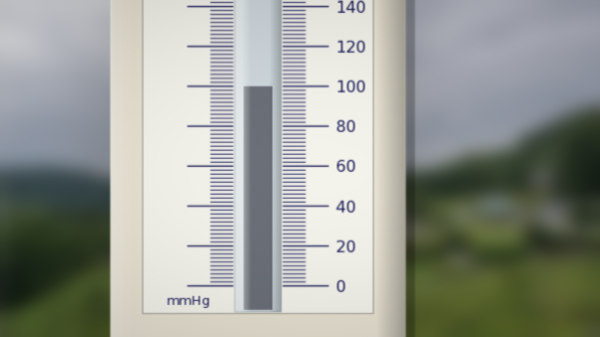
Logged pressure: 100; mmHg
